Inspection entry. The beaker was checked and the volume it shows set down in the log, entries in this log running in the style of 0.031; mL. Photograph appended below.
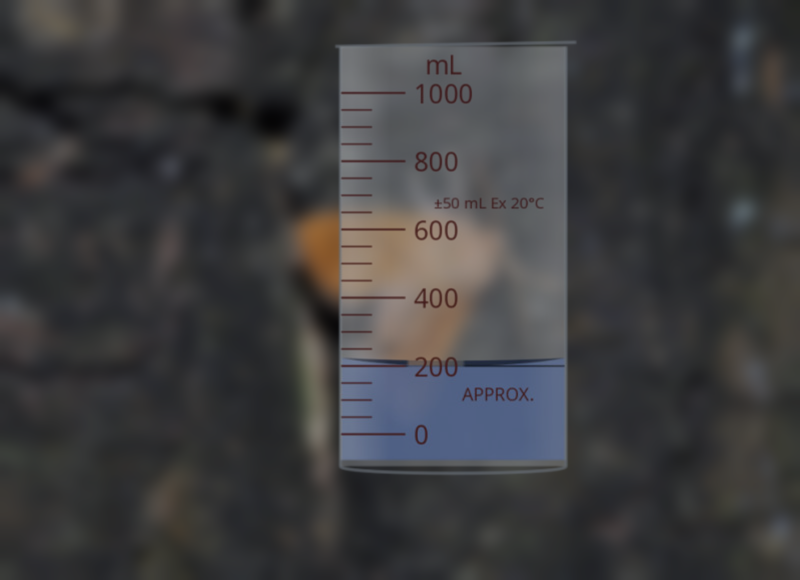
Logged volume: 200; mL
